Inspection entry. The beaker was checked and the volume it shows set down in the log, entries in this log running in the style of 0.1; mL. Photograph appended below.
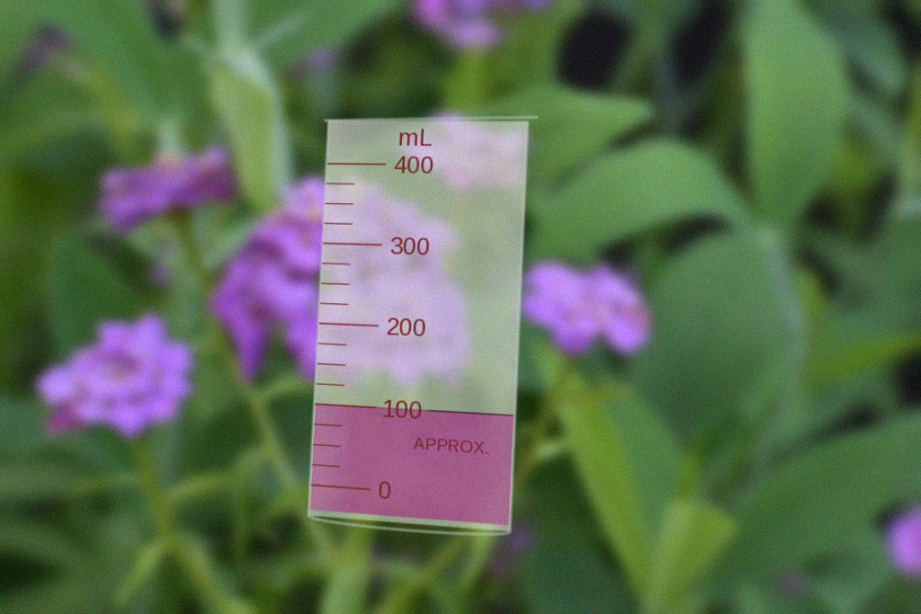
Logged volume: 100; mL
